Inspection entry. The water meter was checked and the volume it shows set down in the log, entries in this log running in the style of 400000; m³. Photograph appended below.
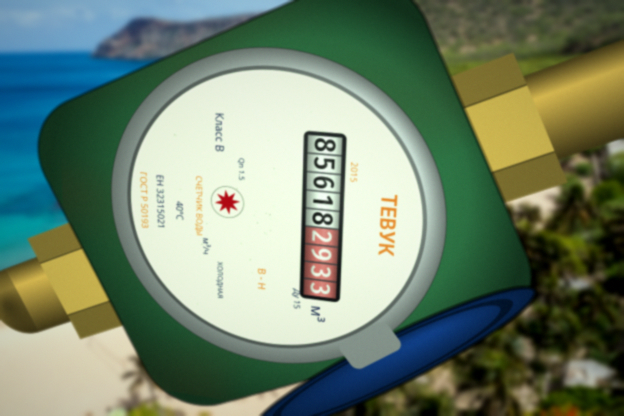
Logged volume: 85618.2933; m³
